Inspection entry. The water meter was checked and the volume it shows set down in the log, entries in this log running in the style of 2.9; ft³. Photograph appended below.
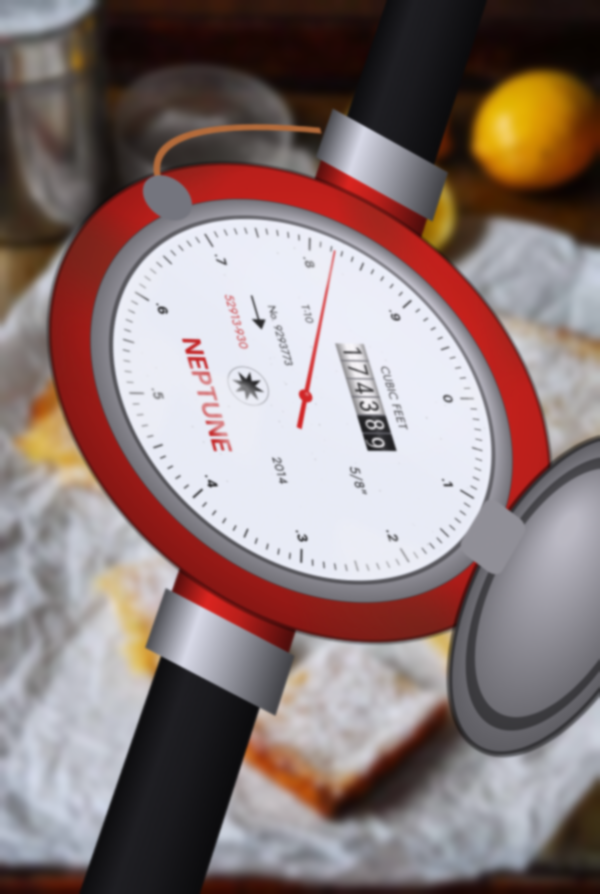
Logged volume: 174388.82; ft³
